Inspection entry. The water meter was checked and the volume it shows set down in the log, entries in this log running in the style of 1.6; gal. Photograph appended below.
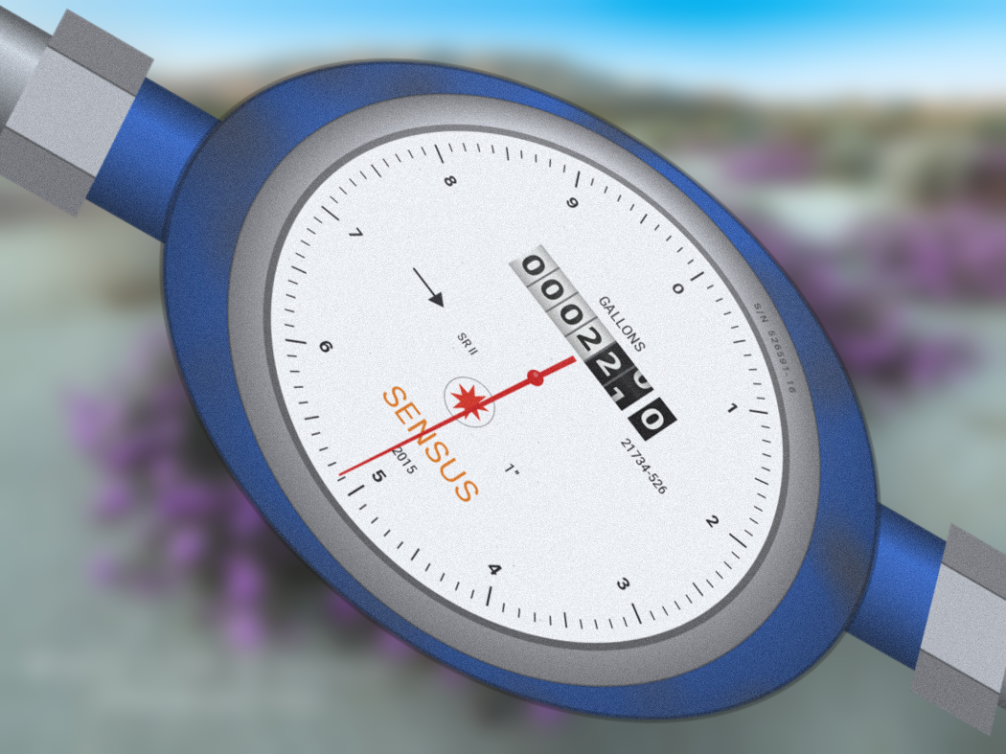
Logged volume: 2205.1; gal
